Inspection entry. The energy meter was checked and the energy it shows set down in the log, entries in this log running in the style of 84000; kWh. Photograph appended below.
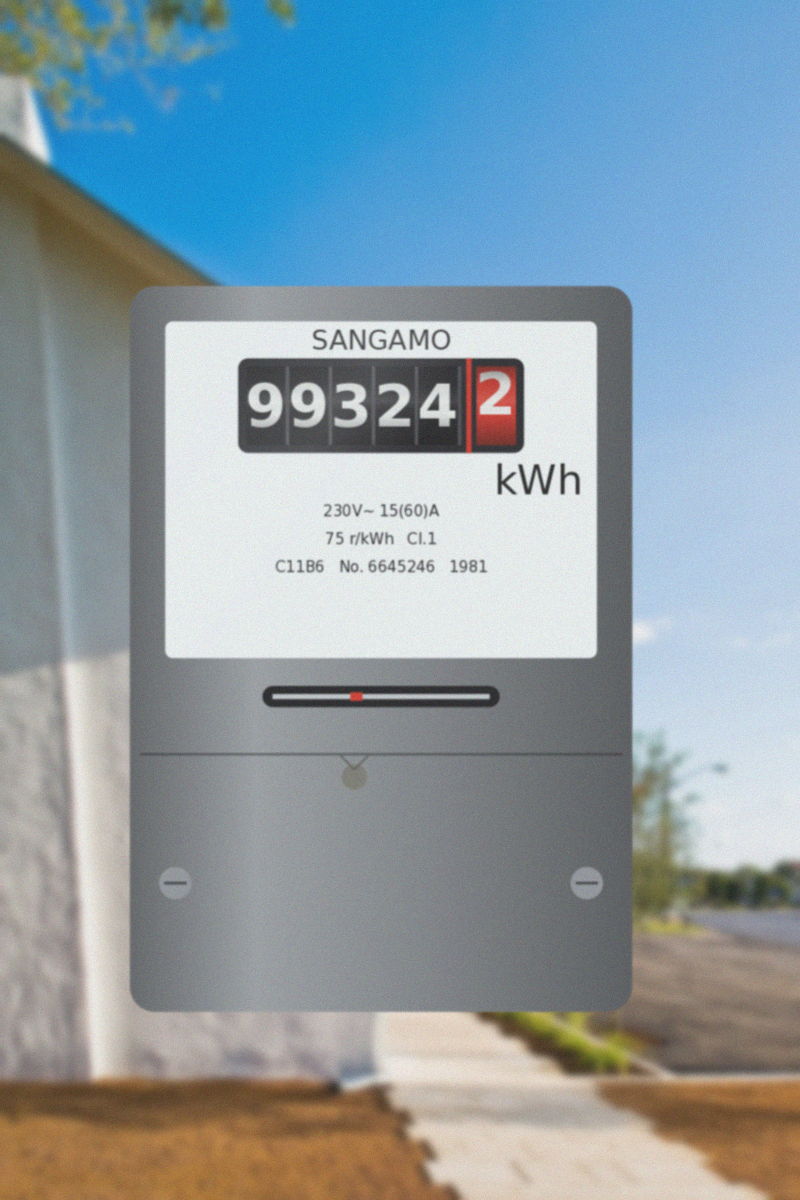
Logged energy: 99324.2; kWh
